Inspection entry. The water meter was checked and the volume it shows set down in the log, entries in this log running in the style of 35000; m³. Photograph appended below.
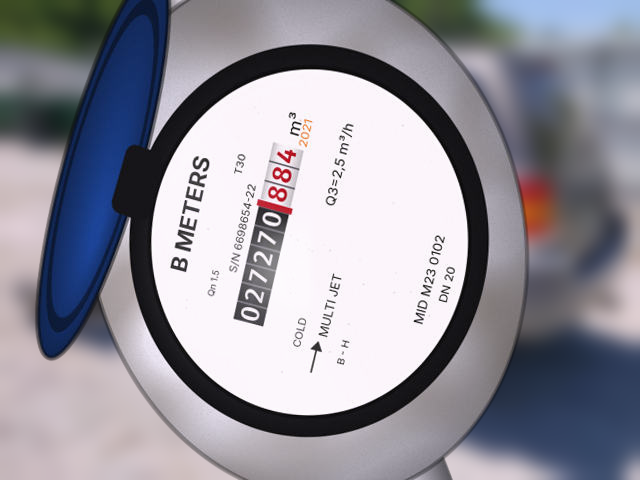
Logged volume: 27270.884; m³
